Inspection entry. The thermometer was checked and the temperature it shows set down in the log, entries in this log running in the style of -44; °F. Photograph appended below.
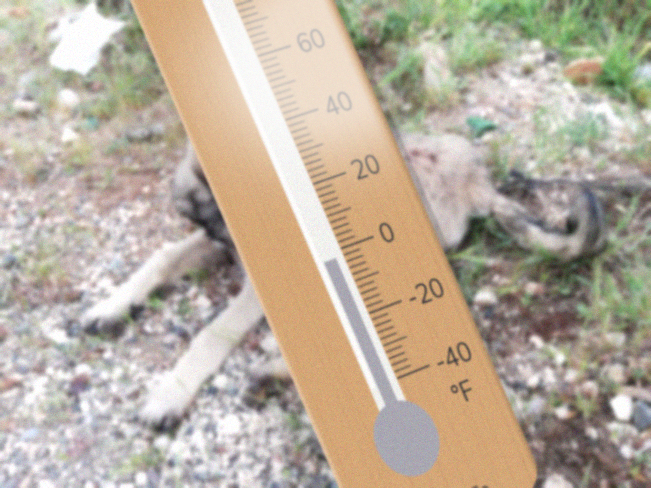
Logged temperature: -2; °F
